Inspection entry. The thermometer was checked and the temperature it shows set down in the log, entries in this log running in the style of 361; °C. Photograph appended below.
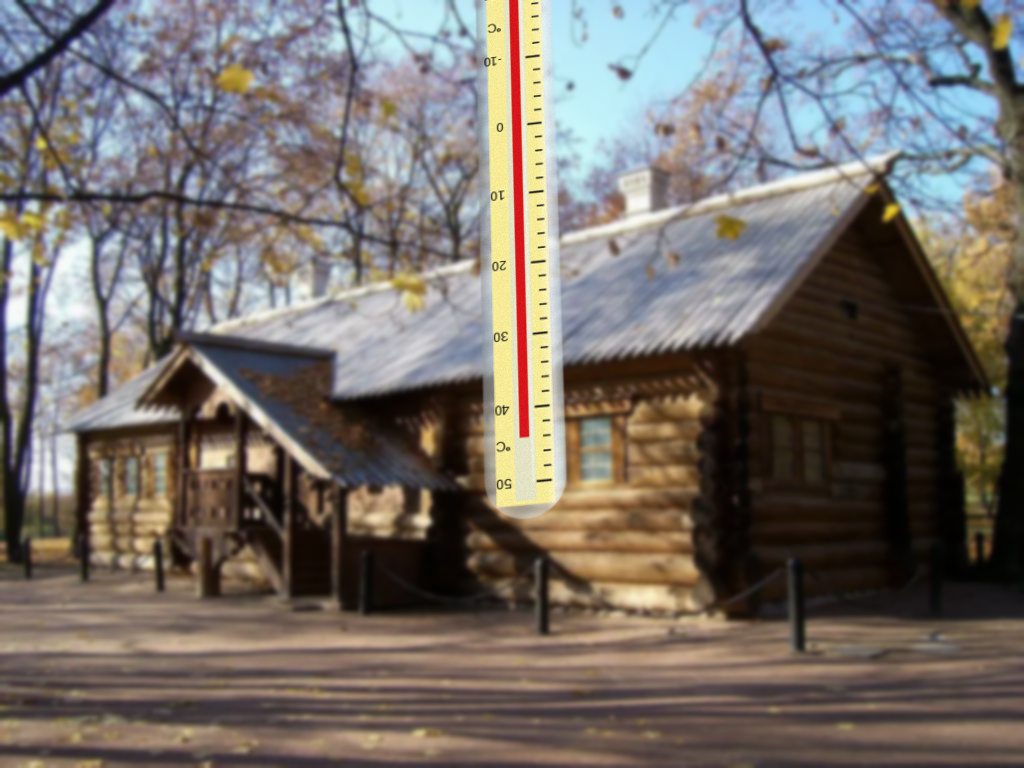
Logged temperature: 44; °C
